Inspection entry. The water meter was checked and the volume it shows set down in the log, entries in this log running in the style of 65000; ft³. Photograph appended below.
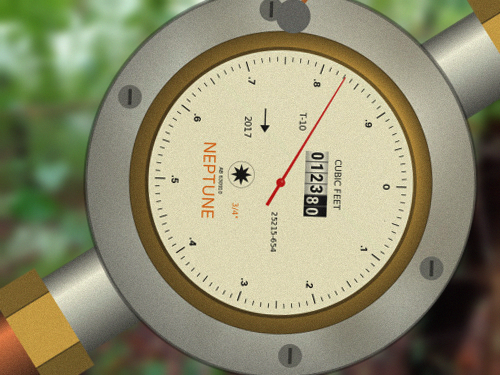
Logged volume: 12379.83; ft³
